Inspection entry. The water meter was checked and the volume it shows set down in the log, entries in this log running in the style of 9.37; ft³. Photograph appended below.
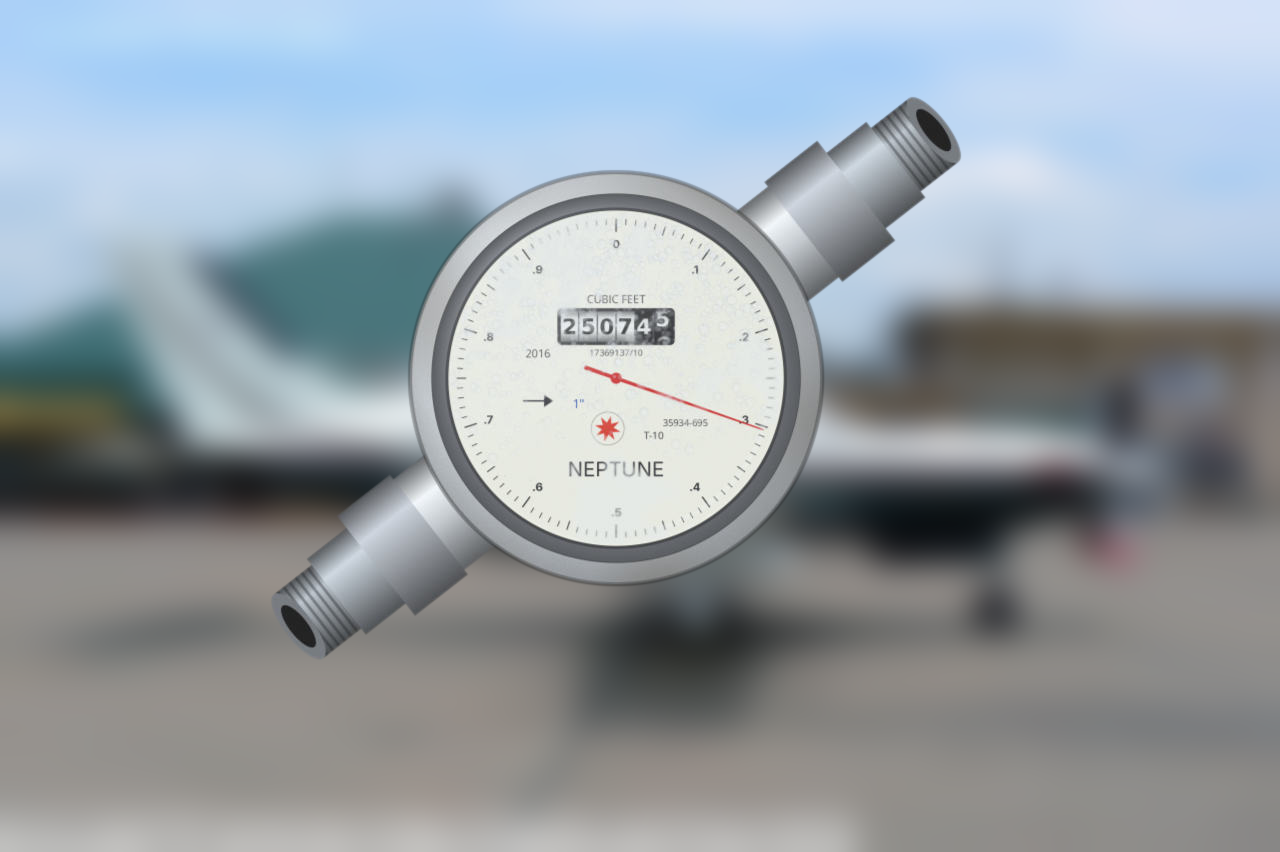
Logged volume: 250745.30; ft³
